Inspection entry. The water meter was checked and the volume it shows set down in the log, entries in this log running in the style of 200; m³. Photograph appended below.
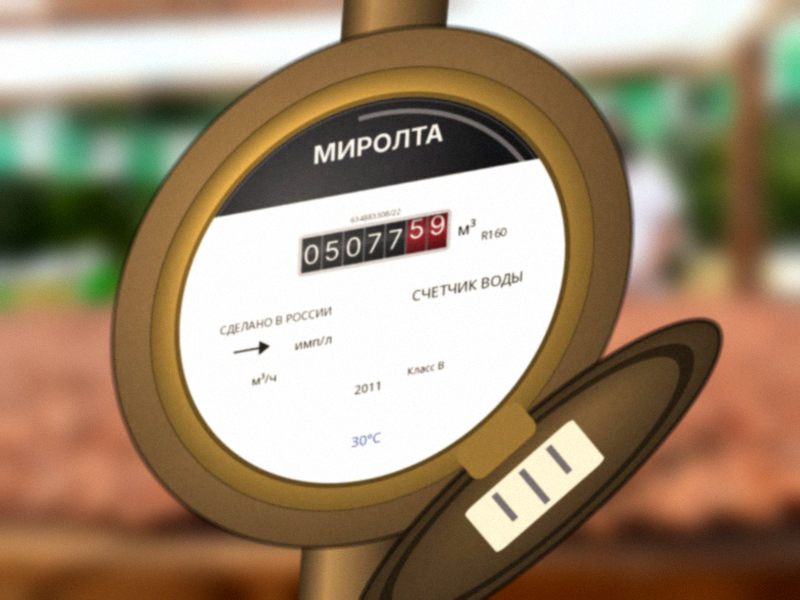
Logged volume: 5077.59; m³
